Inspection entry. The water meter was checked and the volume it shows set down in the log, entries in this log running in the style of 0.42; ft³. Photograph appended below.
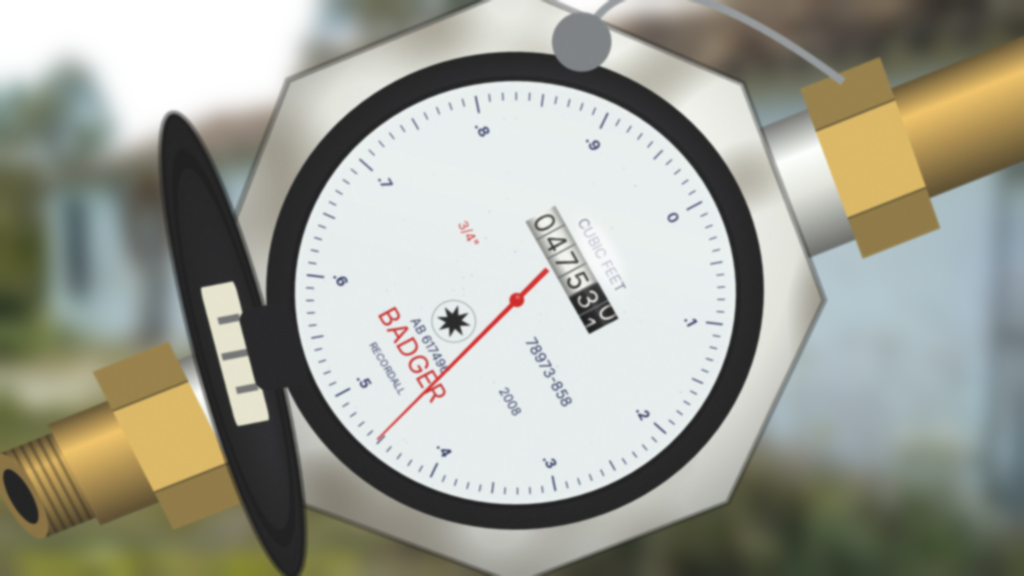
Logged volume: 47530.45; ft³
